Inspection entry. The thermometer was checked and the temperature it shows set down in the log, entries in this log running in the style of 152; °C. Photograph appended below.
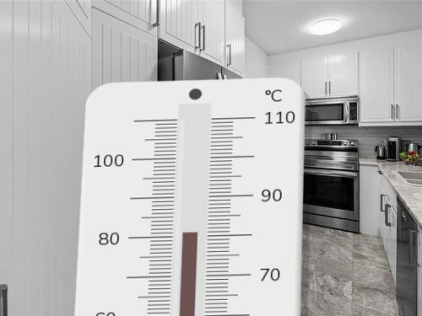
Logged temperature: 81; °C
